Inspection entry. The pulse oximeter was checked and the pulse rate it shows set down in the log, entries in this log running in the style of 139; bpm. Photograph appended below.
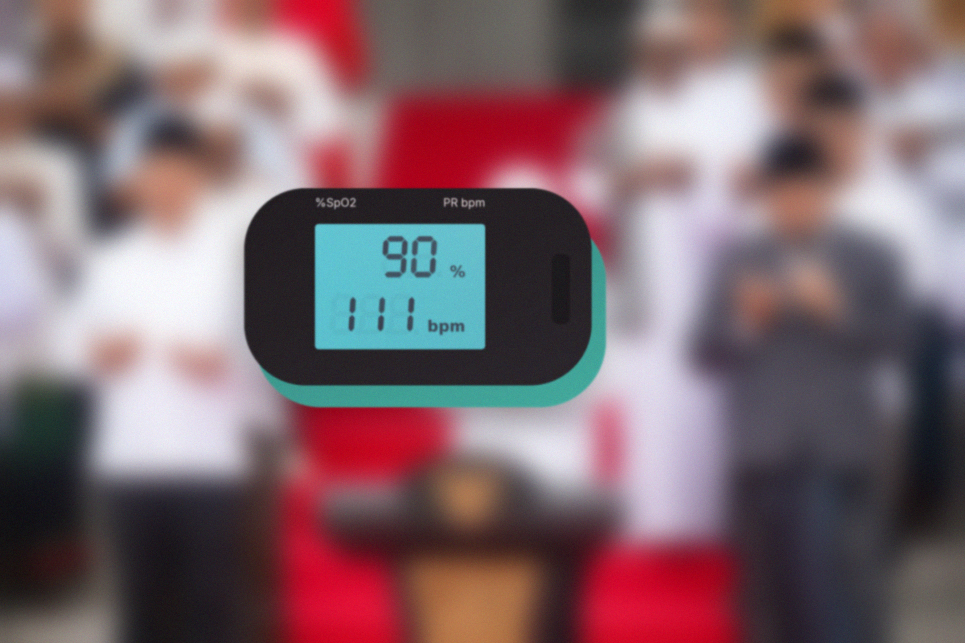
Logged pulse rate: 111; bpm
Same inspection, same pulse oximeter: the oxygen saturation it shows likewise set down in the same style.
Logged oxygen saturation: 90; %
